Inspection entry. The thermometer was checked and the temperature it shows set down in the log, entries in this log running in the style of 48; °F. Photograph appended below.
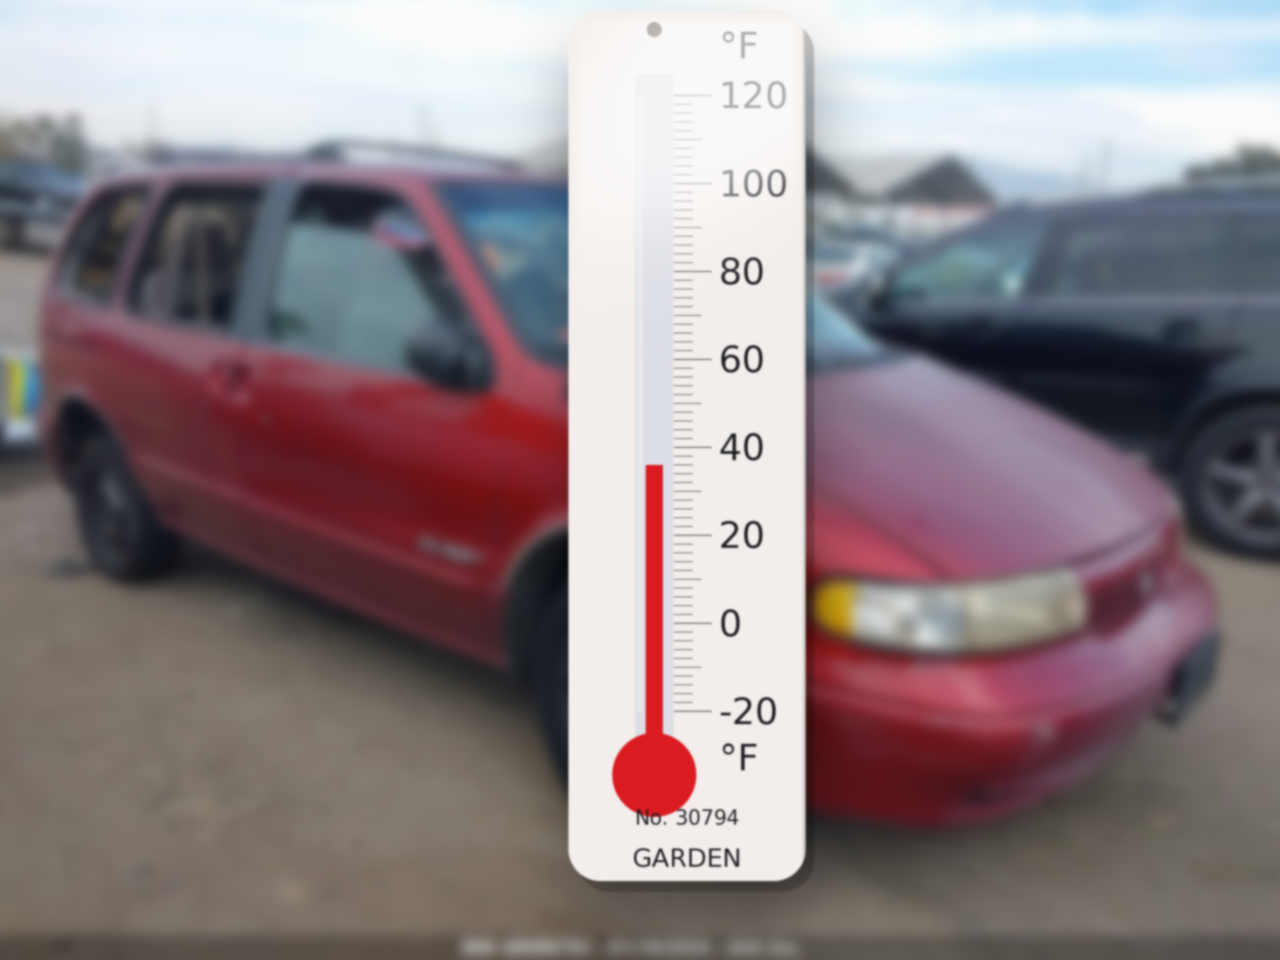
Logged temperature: 36; °F
